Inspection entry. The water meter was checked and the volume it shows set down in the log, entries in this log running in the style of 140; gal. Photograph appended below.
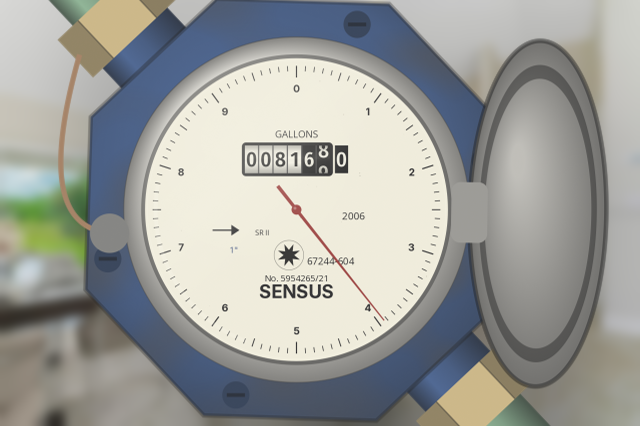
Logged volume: 81683.9; gal
